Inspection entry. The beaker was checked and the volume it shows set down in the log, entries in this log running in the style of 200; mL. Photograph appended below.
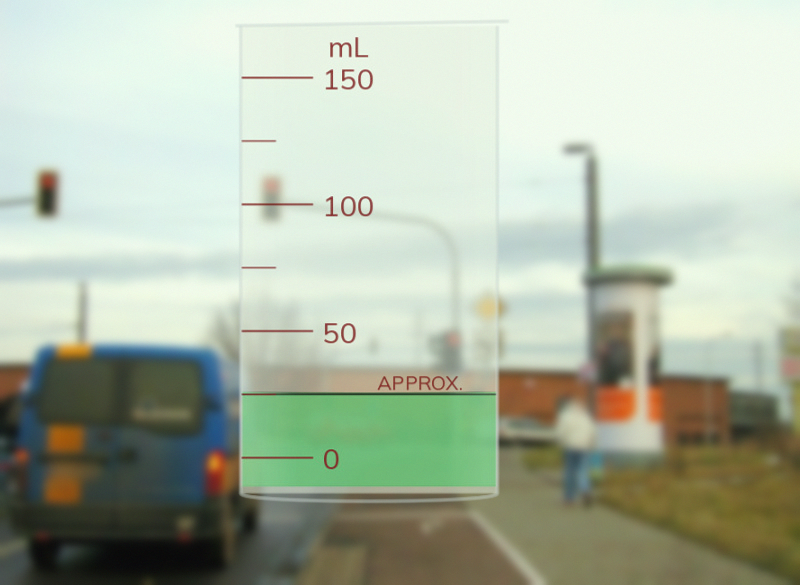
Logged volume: 25; mL
